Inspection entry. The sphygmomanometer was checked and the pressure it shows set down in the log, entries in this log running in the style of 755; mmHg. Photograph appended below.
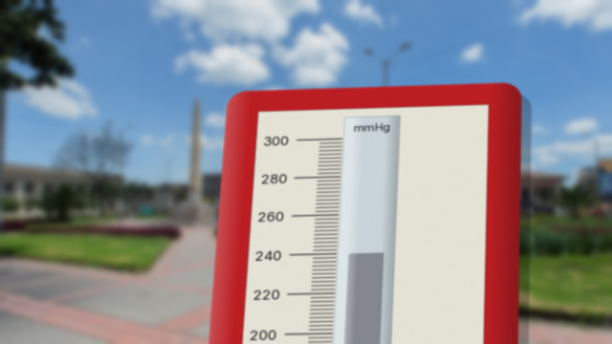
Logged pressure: 240; mmHg
